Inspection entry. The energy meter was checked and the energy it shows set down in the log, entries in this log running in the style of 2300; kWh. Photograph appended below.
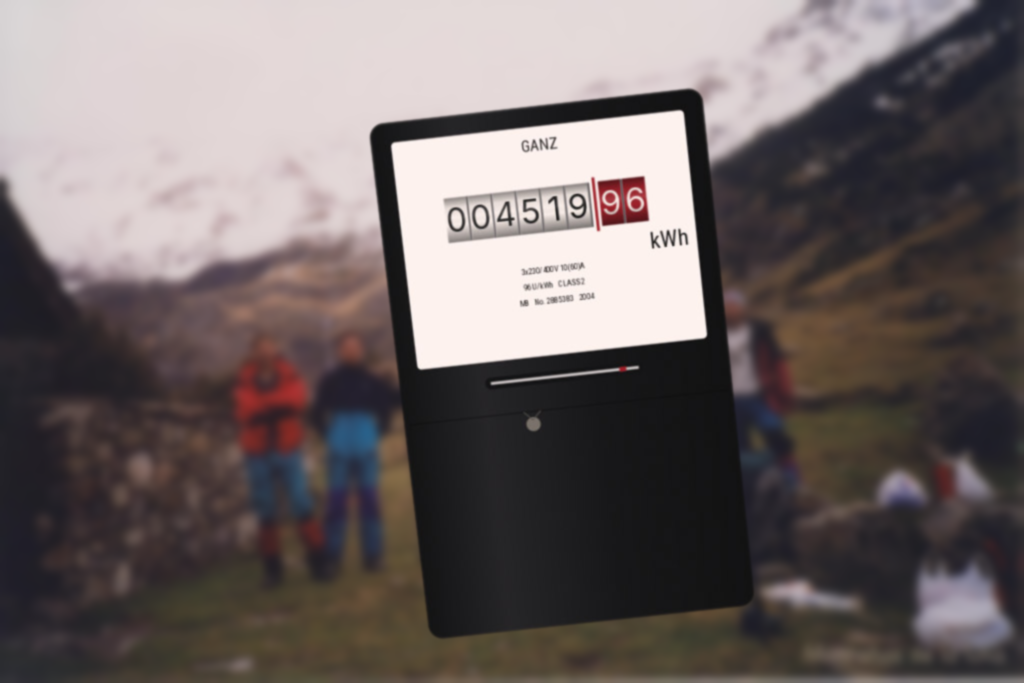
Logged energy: 4519.96; kWh
